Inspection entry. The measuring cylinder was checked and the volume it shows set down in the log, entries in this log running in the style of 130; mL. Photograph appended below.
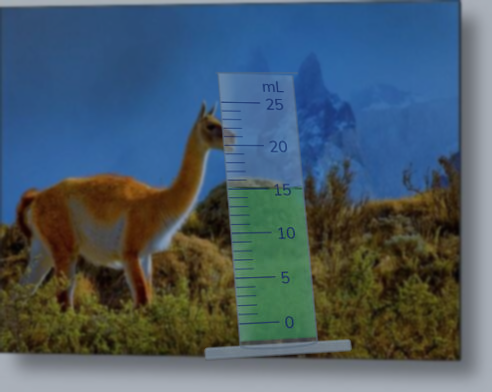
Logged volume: 15; mL
